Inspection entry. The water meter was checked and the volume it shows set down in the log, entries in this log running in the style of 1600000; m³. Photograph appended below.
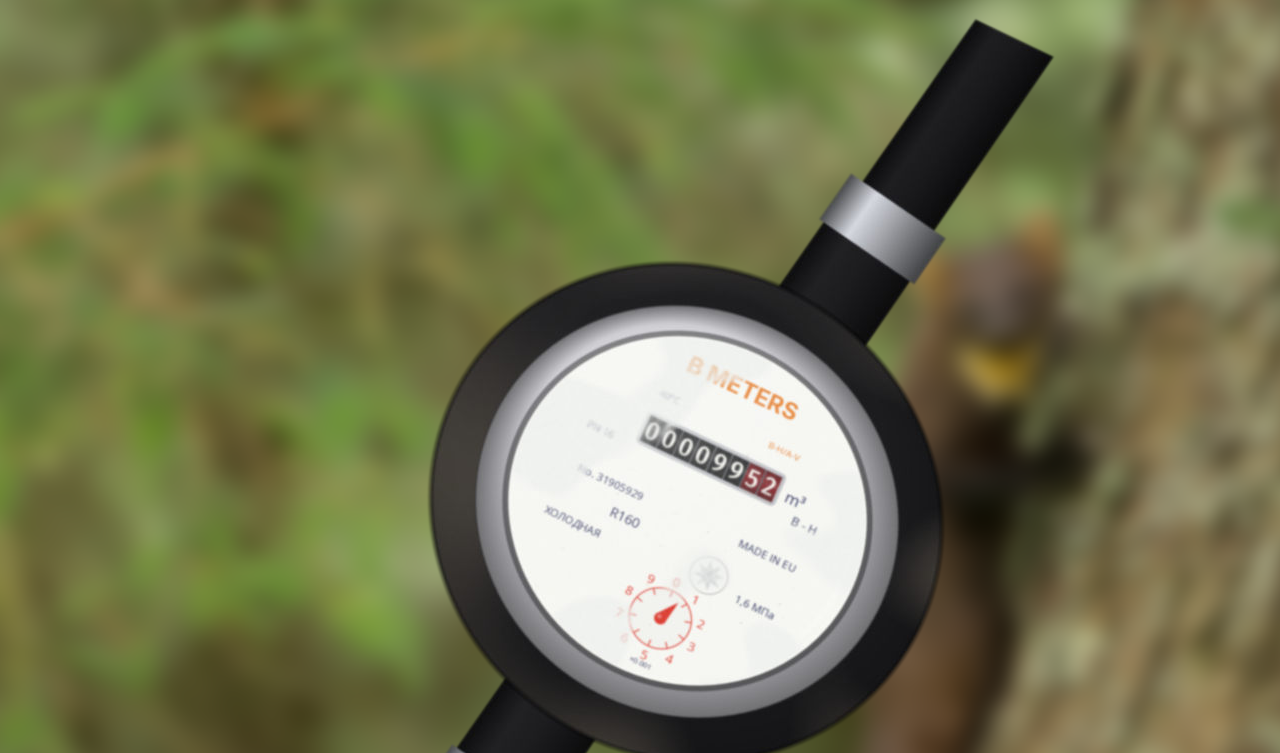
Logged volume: 99.520; m³
